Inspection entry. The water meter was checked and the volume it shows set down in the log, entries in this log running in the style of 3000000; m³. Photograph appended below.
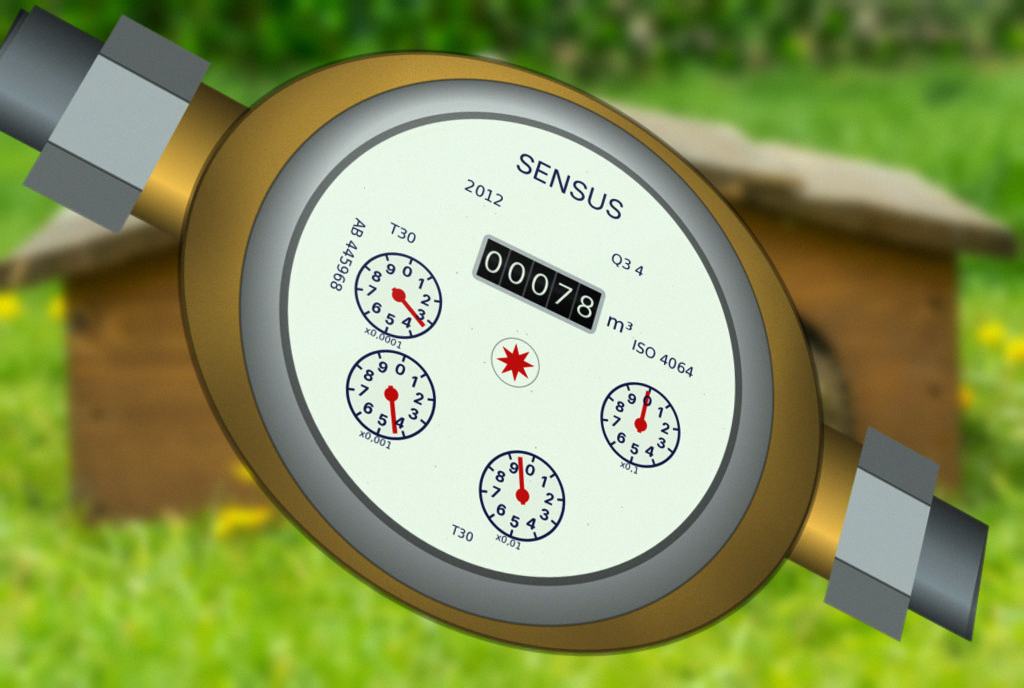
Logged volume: 77.9943; m³
